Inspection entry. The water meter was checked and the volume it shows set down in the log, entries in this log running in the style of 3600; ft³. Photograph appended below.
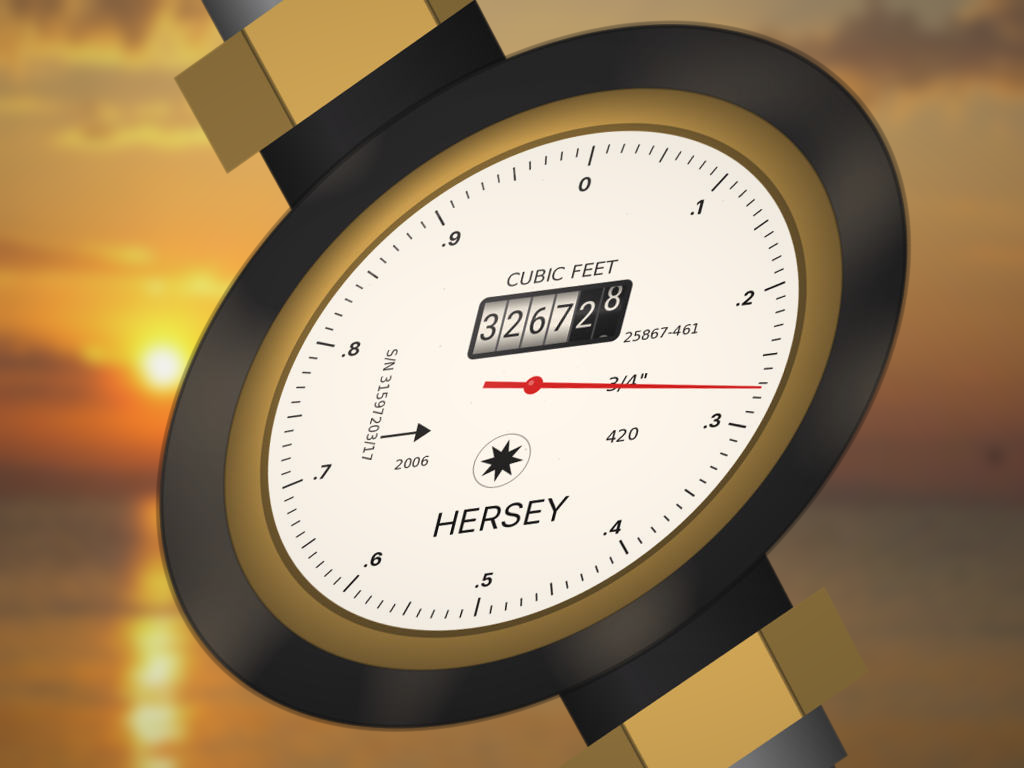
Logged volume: 326728.27; ft³
